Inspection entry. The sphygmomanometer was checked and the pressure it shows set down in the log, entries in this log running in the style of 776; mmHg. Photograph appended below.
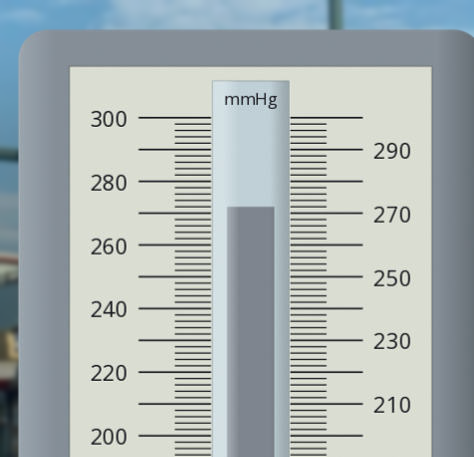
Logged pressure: 272; mmHg
